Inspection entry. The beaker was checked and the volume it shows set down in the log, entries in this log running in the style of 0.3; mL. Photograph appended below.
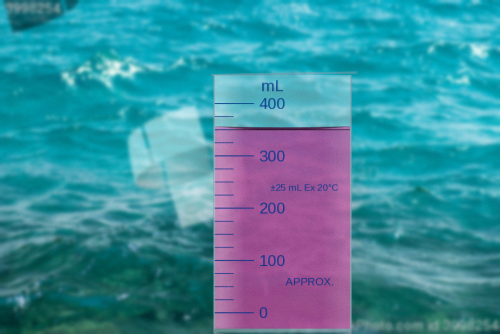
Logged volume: 350; mL
